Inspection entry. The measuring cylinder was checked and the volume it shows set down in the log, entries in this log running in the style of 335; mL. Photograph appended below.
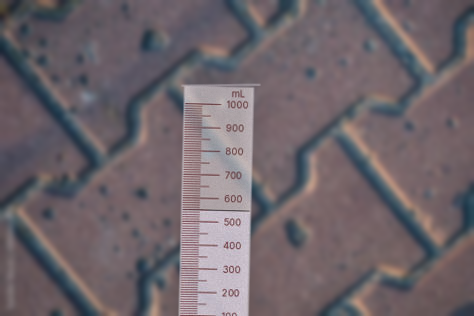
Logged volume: 550; mL
